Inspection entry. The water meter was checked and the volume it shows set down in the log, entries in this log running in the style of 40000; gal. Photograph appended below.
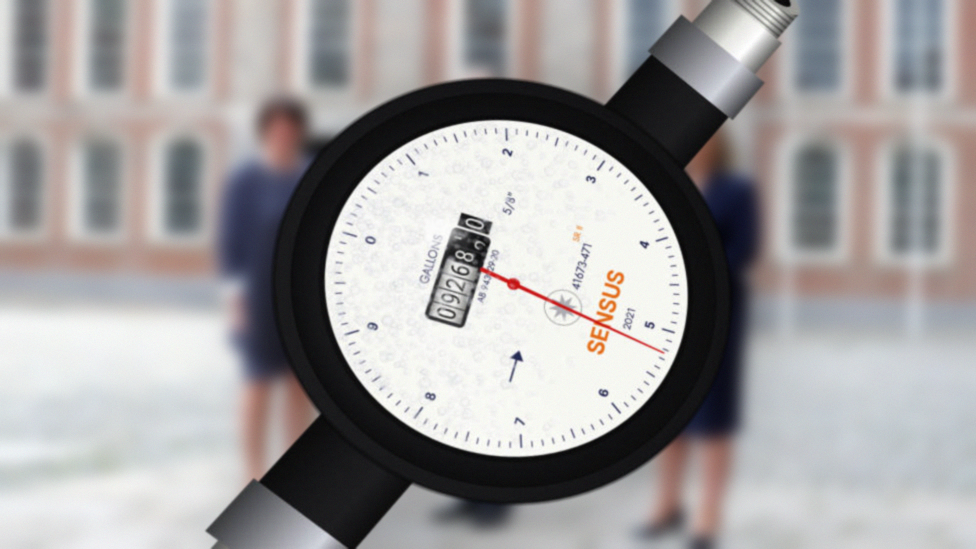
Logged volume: 926815.2; gal
